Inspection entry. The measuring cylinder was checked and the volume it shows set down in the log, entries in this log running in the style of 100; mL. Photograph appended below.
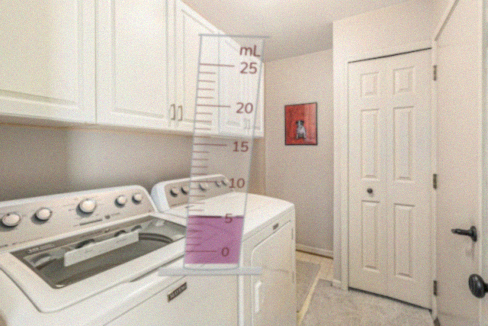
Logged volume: 5; mL
